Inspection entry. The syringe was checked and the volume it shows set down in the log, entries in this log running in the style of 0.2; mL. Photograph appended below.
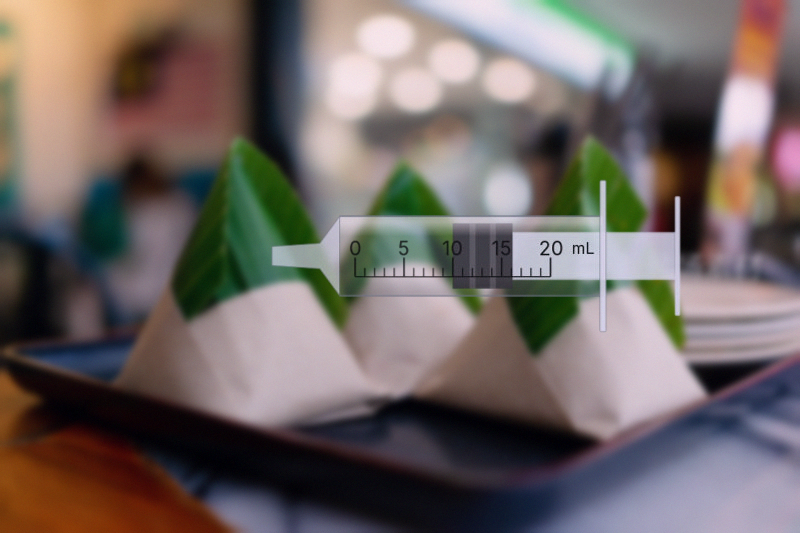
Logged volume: 10; mL
